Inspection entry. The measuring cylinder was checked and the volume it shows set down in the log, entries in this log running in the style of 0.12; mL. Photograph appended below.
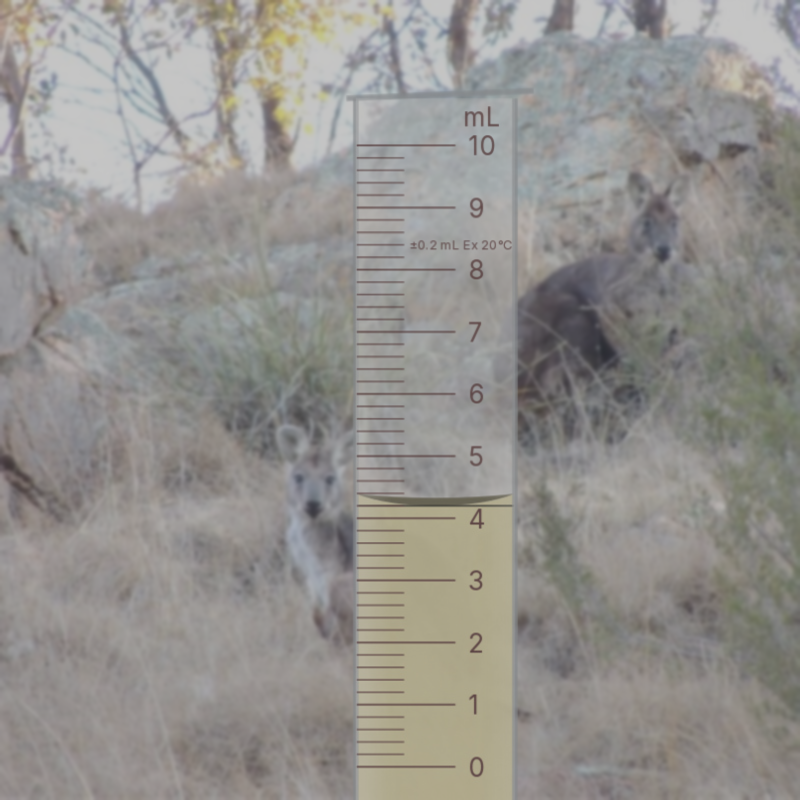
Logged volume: 4.2; mL
